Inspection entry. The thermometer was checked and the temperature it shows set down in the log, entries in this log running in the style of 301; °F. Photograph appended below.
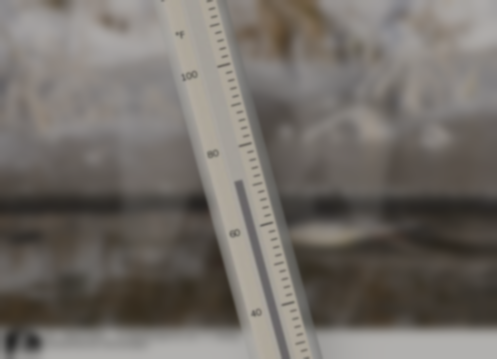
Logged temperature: 72; °F
